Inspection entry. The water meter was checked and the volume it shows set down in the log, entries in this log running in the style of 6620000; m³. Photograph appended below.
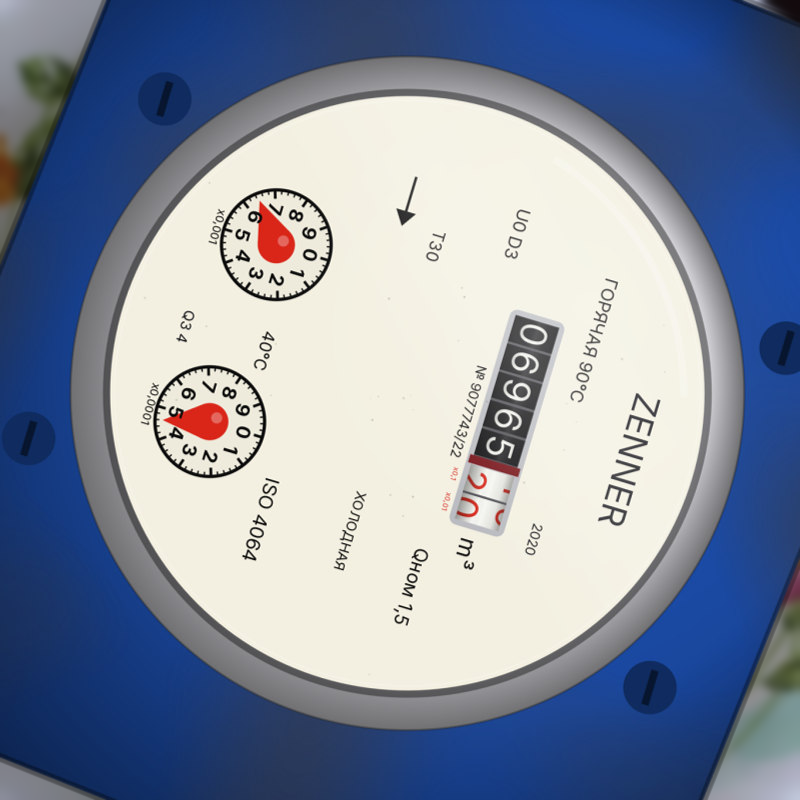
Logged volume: 6965.1964; m³
